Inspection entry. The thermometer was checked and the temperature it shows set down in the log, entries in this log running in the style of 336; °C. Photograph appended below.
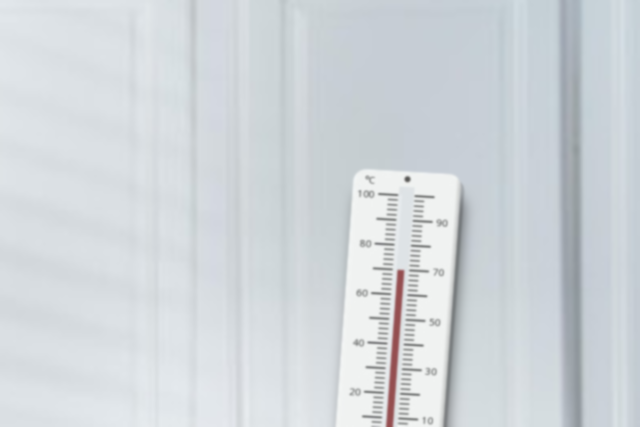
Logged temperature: 70; °C
